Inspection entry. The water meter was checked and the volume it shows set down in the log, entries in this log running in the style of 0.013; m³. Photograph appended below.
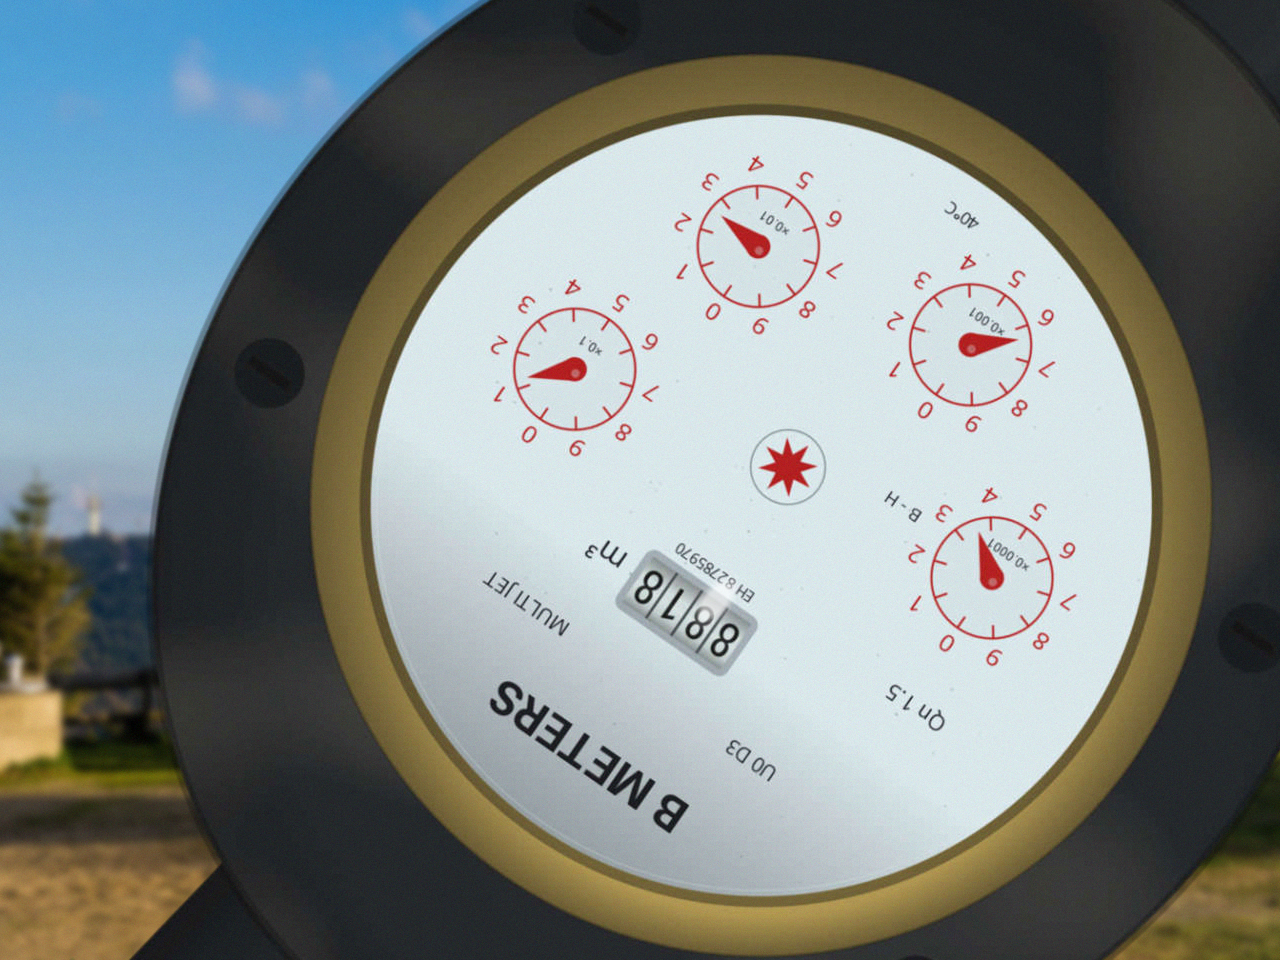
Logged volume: 8818.1263; m³
